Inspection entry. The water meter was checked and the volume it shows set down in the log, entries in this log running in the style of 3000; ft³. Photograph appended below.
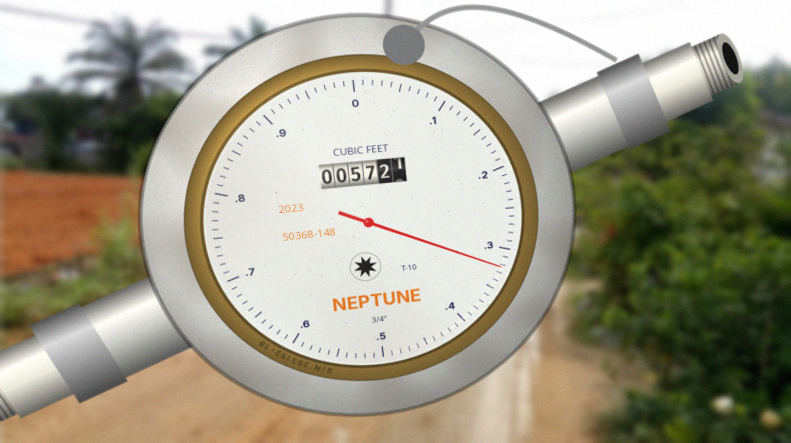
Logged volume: 5721.32; ft³
